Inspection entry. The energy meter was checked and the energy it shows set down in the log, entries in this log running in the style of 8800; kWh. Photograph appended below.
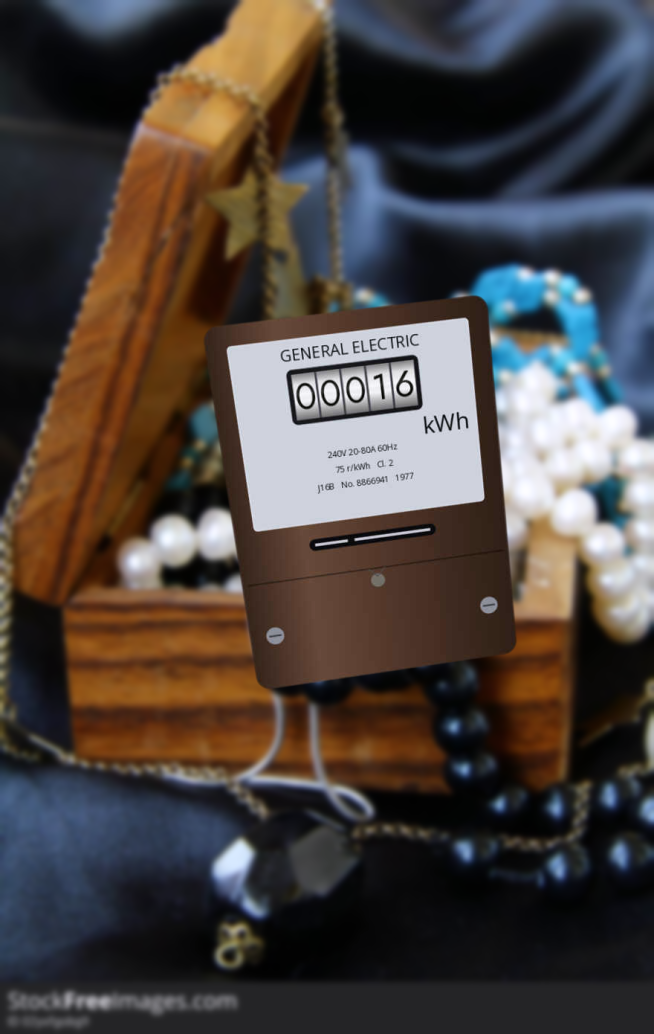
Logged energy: 16; kWh
